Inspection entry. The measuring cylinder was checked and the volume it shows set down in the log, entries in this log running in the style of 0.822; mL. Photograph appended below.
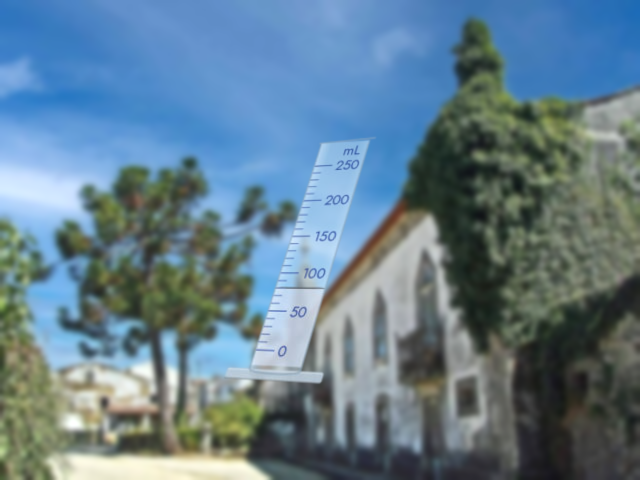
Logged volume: 80; mL
